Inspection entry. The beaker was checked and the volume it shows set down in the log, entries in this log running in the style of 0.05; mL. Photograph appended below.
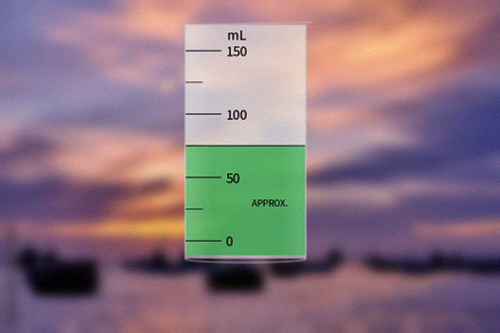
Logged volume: 75; mL
